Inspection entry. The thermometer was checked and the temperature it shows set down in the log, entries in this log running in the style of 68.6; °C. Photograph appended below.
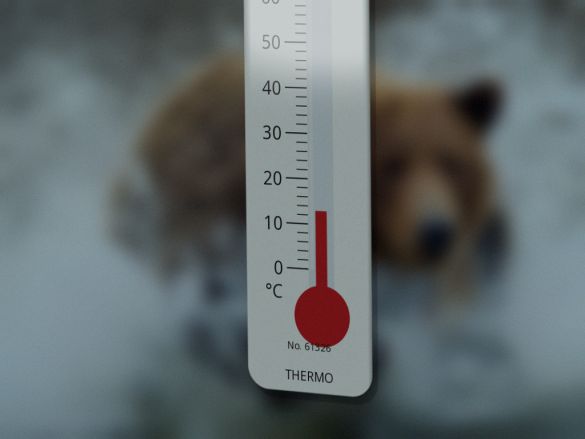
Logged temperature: 13; °C
